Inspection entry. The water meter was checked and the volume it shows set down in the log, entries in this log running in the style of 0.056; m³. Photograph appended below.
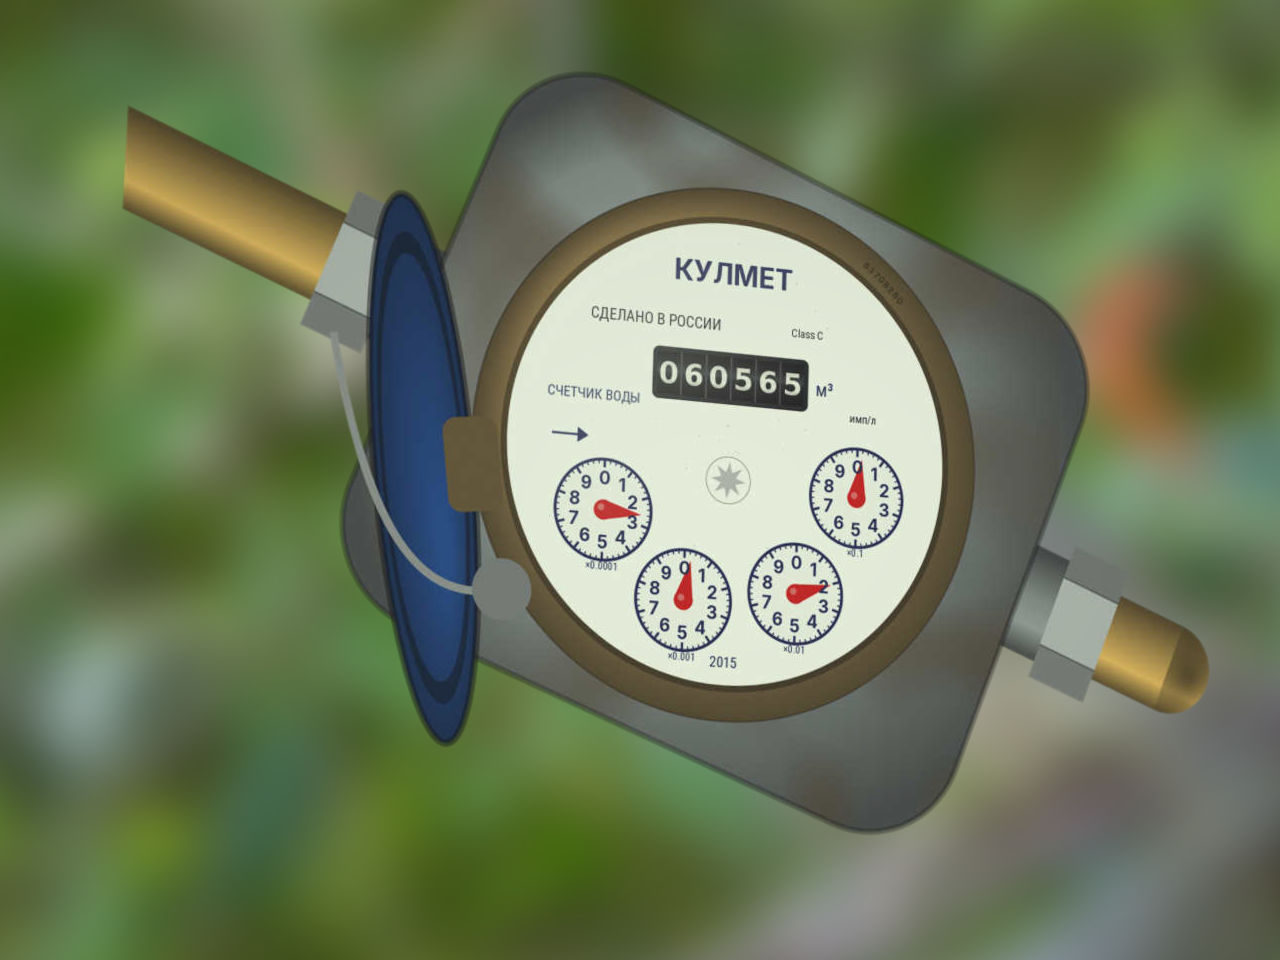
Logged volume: 60565.0202; m³
